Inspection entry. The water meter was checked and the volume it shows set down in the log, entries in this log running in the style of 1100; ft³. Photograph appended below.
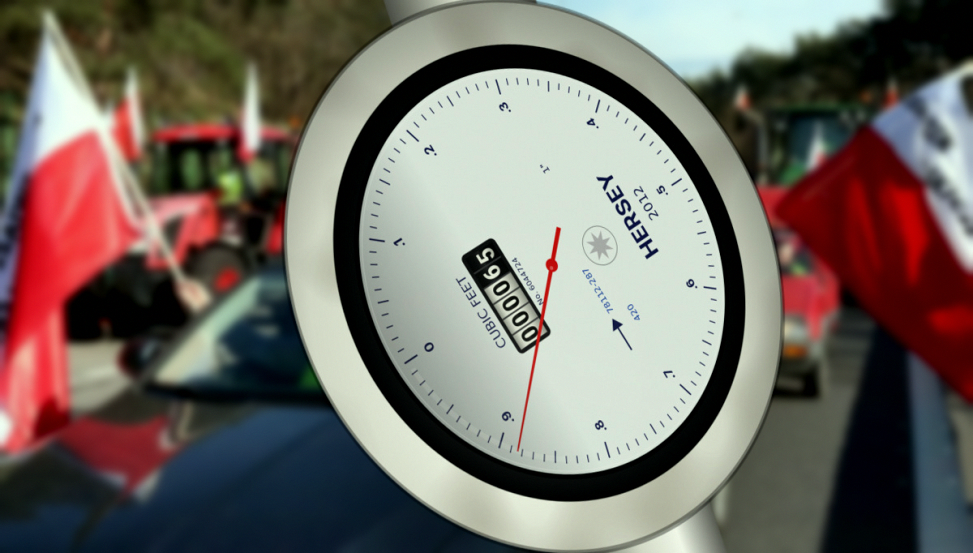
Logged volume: 64.88; ft³
